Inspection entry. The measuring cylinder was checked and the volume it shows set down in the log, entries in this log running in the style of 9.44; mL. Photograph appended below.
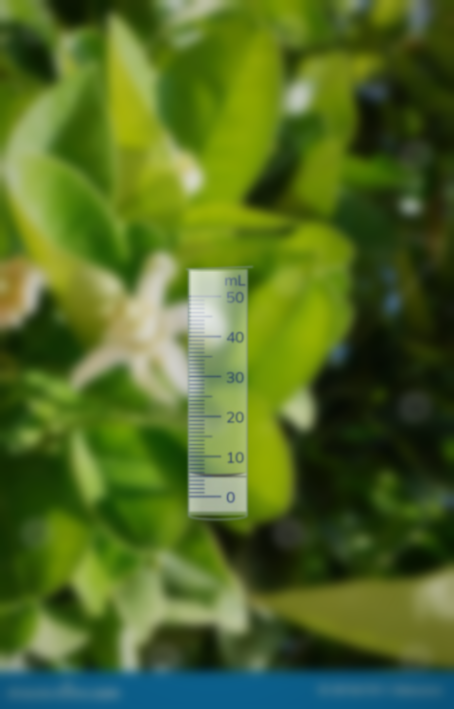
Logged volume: 5; mL
